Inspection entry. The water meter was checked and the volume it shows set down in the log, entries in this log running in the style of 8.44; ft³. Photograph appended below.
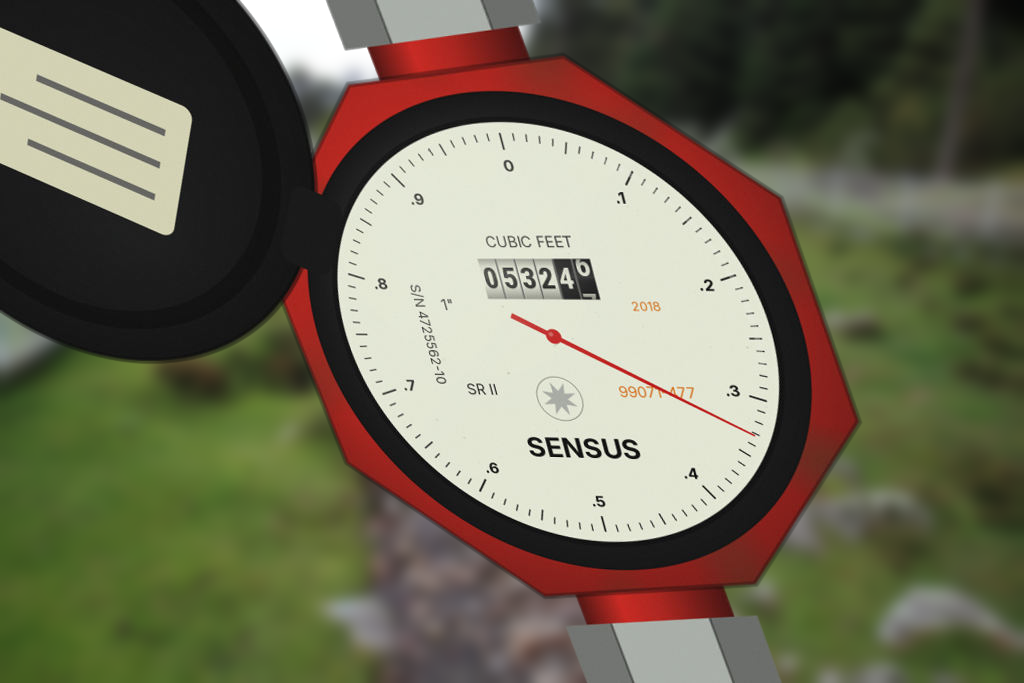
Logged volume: 53246.33; ft³
